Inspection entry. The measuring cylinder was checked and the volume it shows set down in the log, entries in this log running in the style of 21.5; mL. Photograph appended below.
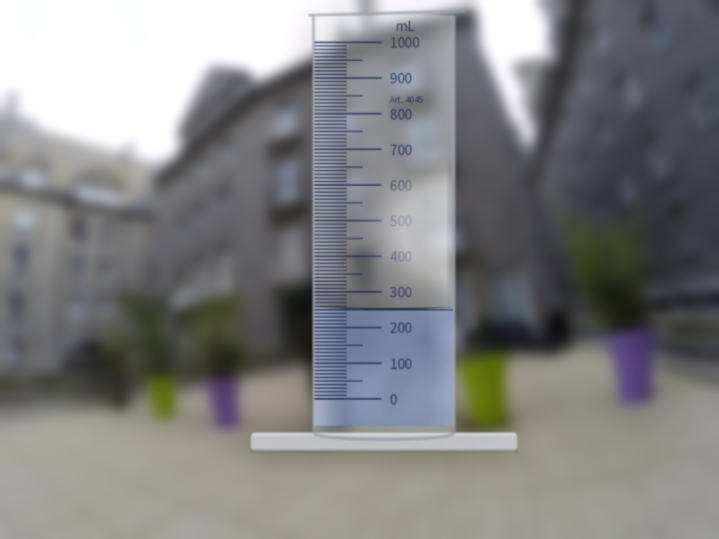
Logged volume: 250; mL
